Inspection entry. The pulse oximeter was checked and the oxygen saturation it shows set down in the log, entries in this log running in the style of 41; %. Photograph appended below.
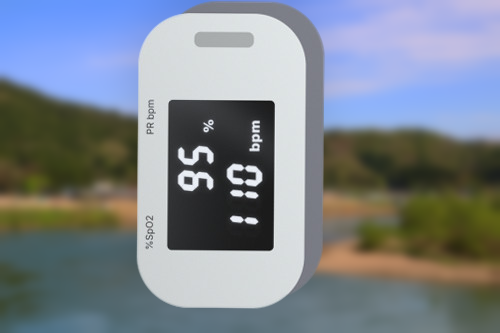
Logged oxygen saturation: 95; %
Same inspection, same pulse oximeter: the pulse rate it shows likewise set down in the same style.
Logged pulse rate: 110; bpm
